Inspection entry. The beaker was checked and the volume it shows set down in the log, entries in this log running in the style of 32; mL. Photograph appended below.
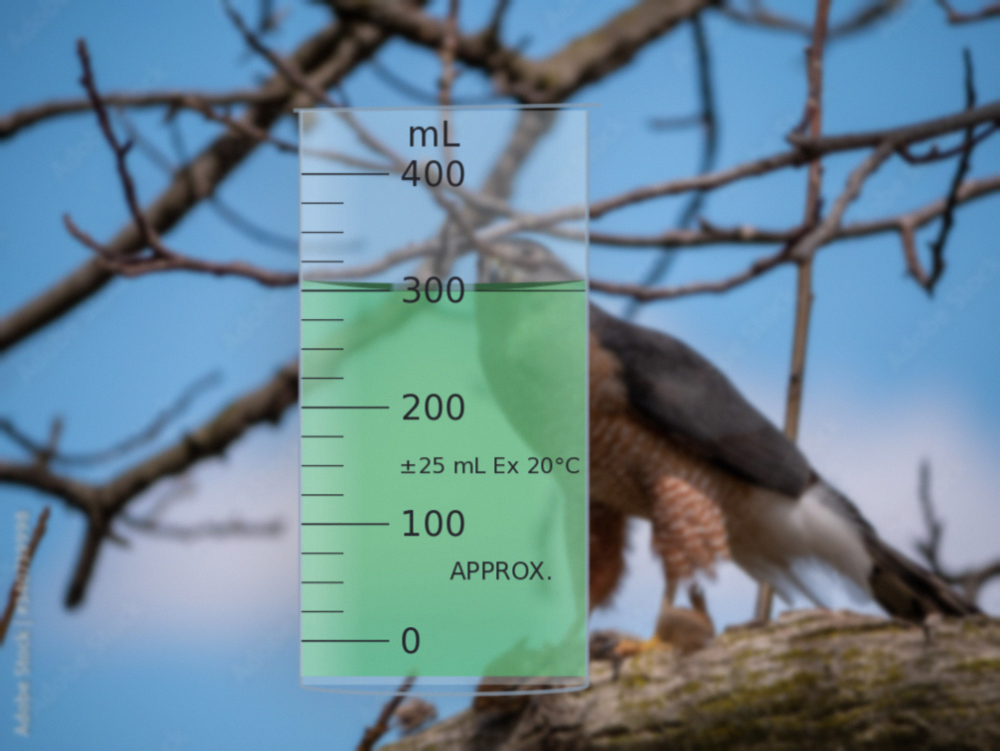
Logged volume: 300; mL
